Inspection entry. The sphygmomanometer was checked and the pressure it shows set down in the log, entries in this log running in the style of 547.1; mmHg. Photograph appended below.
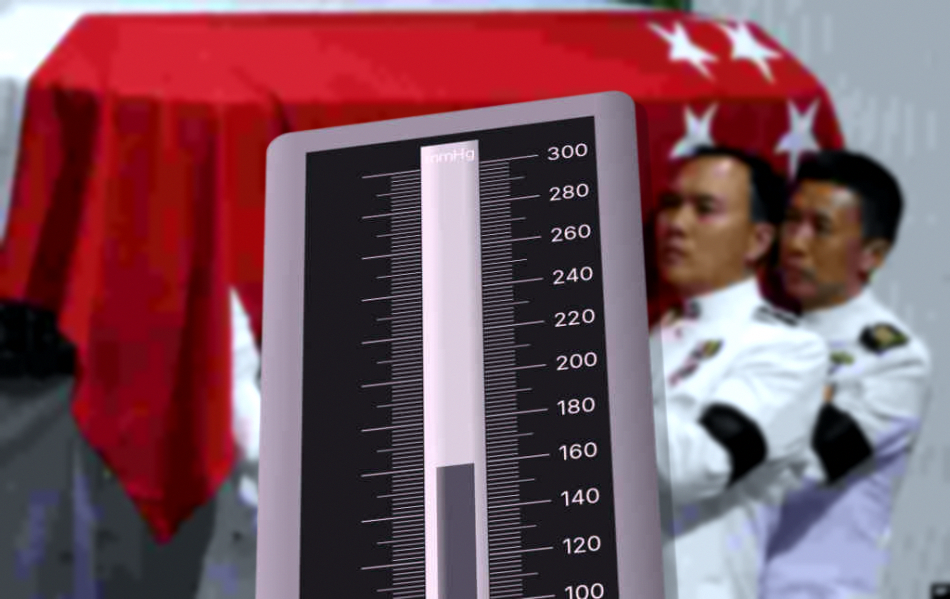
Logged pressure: 160; mmHg
